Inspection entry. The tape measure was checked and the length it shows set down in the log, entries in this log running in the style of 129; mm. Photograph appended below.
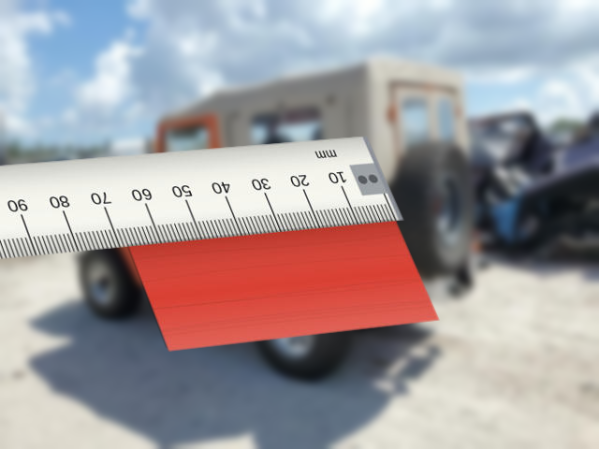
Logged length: 68; mm
